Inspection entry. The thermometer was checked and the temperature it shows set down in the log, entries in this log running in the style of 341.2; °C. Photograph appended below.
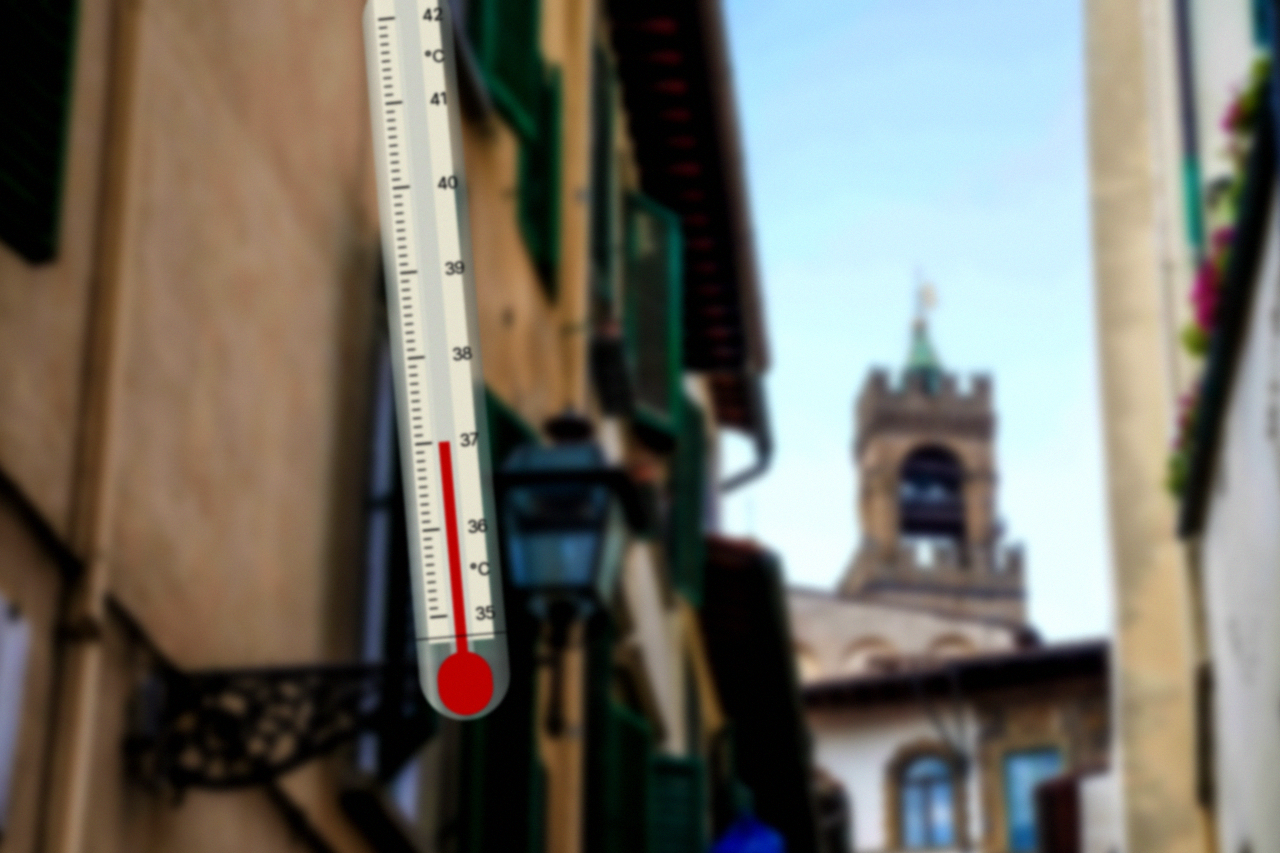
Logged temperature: 37; °C
